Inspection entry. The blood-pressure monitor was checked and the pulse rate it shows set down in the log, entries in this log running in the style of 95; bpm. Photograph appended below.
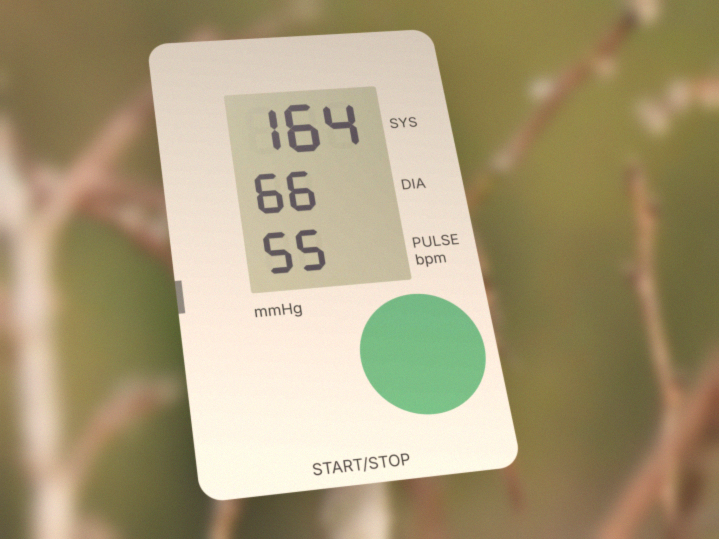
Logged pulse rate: 55; bpm
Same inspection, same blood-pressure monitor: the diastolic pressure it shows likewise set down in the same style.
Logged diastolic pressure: 66; mmHg
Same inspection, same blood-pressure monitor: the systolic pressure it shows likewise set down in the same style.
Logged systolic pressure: 164; mmHg
